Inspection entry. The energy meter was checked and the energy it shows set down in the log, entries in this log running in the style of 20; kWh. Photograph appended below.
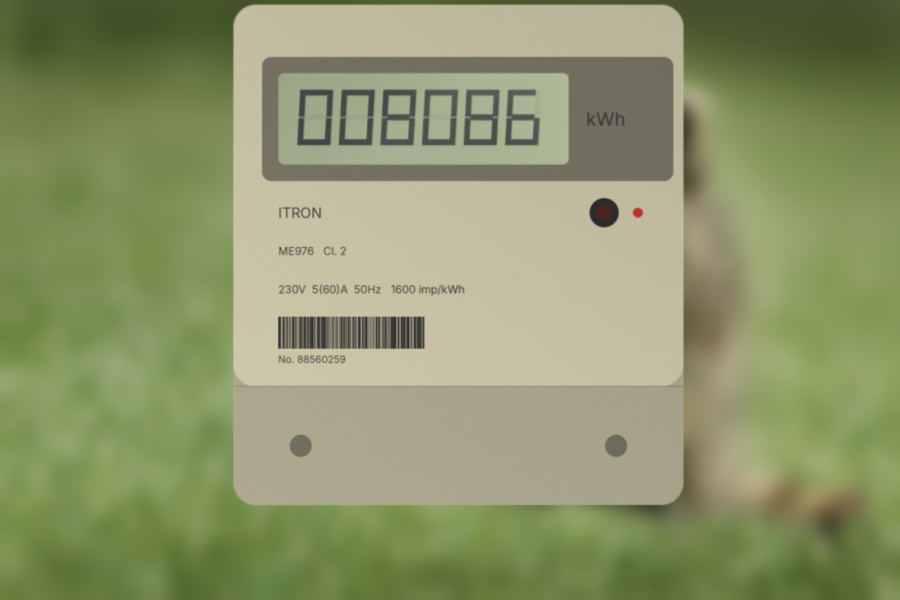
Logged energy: 8086; kWh
